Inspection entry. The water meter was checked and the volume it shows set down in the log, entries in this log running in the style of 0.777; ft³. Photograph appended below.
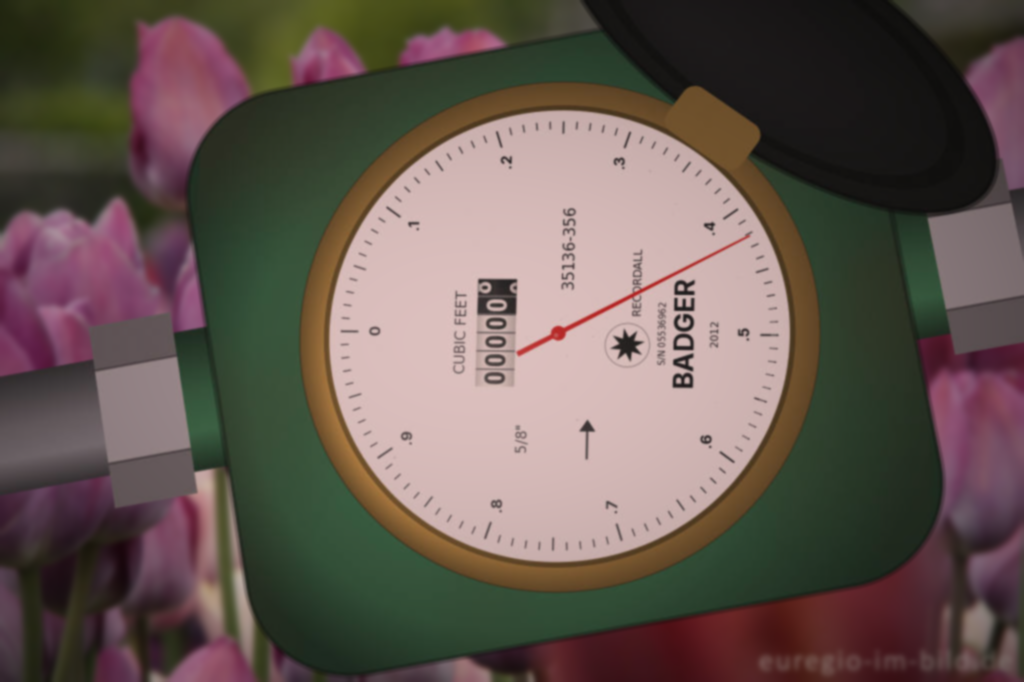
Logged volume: 8.42; ft³
